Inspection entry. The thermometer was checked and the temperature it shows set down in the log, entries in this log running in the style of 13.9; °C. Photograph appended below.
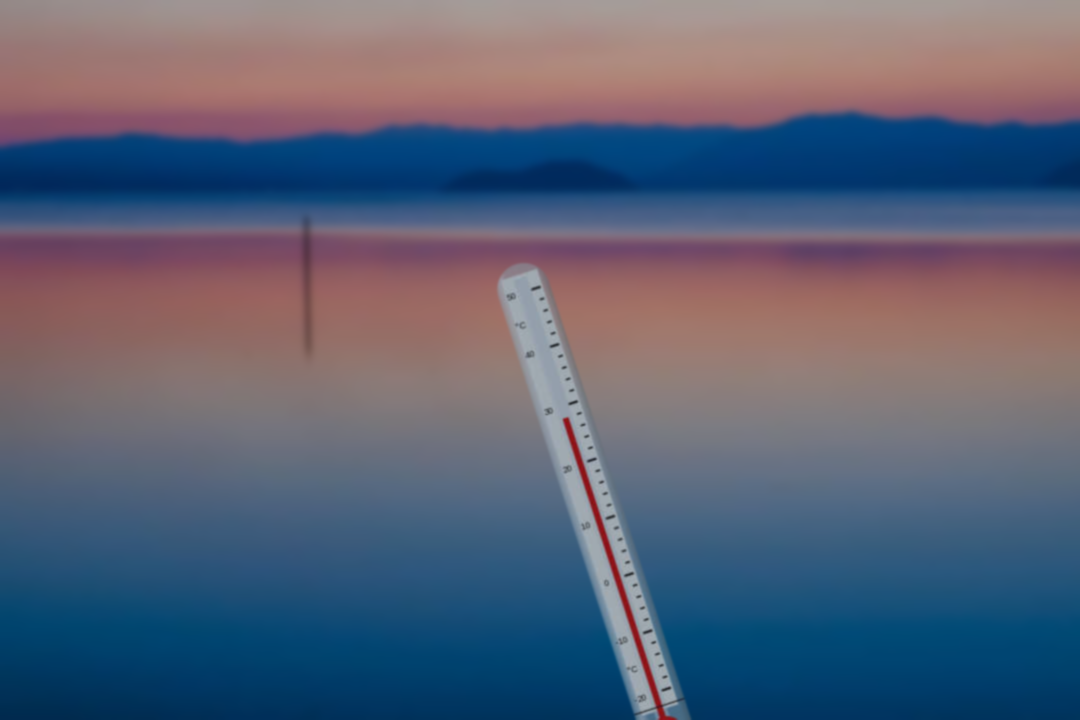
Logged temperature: 28; °C
